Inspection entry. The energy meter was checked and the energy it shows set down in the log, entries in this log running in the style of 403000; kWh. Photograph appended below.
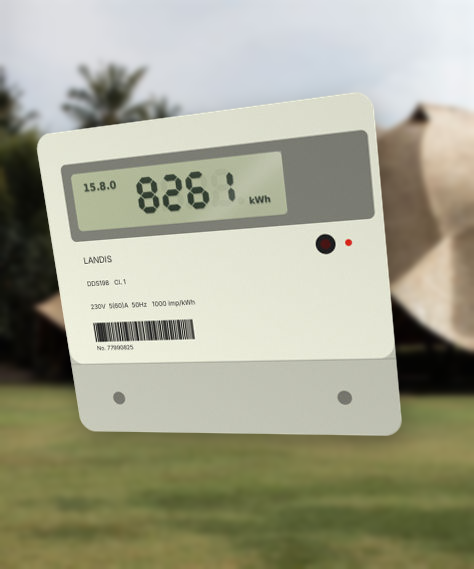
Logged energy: 8261; kWh
